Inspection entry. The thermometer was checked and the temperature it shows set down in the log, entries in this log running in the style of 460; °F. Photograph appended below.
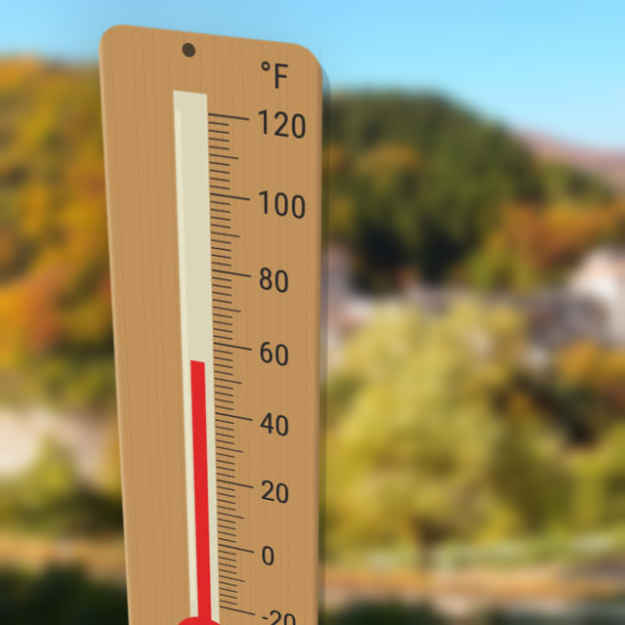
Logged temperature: 54; °F
